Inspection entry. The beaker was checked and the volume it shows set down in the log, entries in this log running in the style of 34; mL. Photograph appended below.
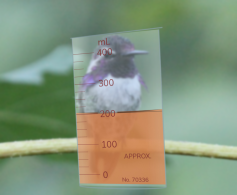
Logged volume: 200; mL
